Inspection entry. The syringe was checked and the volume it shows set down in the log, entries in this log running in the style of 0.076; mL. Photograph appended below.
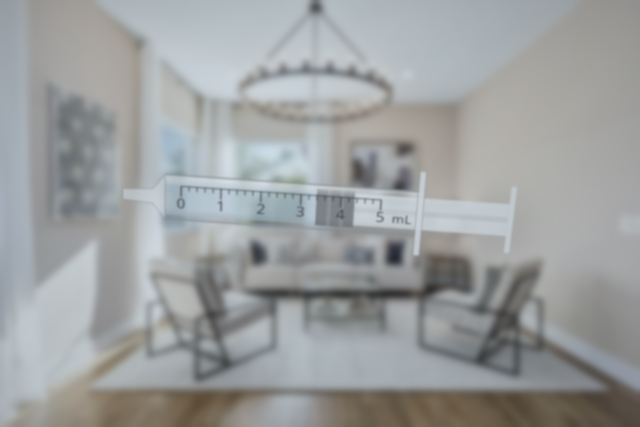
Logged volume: 3.4; mL
